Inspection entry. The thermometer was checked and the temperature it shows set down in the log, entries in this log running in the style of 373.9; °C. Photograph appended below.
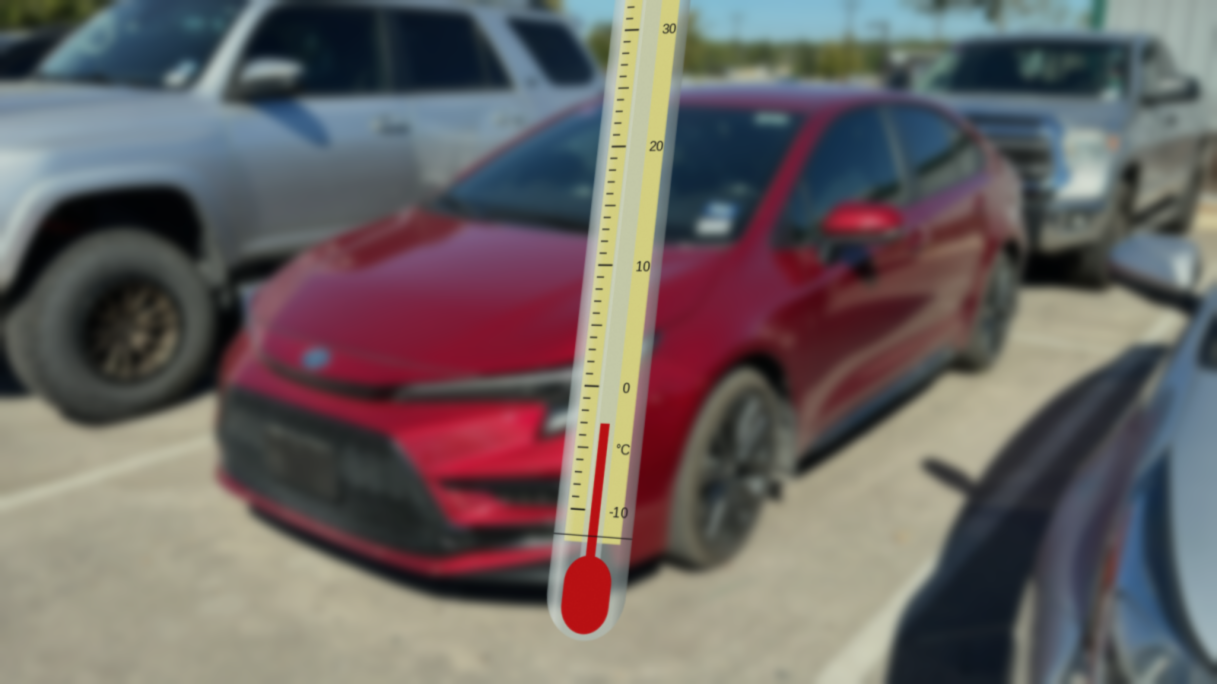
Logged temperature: -3; °C
